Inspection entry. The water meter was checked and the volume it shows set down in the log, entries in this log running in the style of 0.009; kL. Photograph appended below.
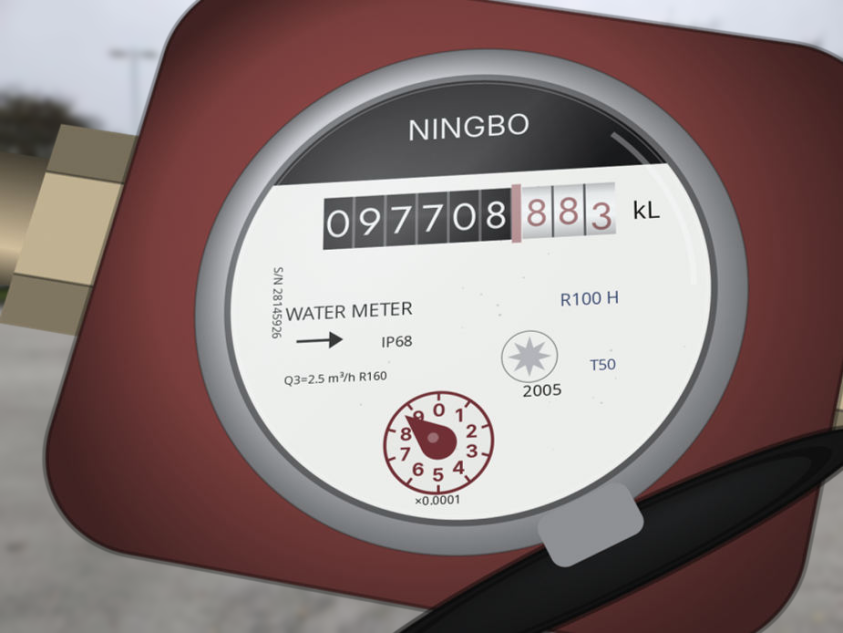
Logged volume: 97708.8828; kL
